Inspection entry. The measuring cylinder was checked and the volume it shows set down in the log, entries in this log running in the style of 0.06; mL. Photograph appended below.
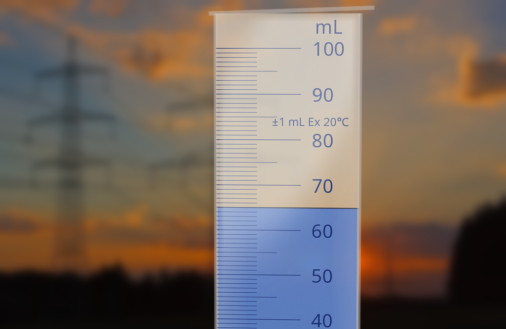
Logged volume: 65; mL
